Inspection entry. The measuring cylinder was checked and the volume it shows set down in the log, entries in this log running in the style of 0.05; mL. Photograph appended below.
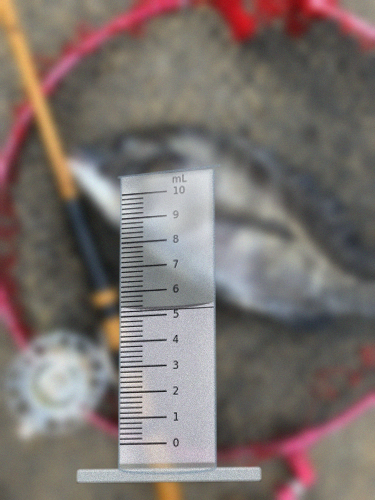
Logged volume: 5.2; mL
